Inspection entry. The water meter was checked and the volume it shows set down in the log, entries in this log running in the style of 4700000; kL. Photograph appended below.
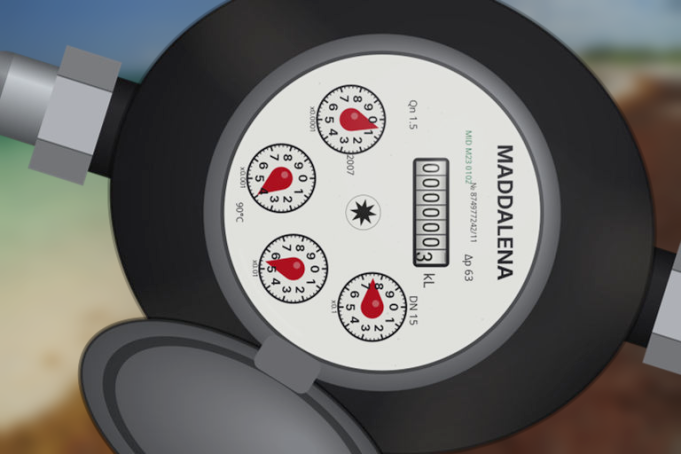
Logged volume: 2.7540; kL
